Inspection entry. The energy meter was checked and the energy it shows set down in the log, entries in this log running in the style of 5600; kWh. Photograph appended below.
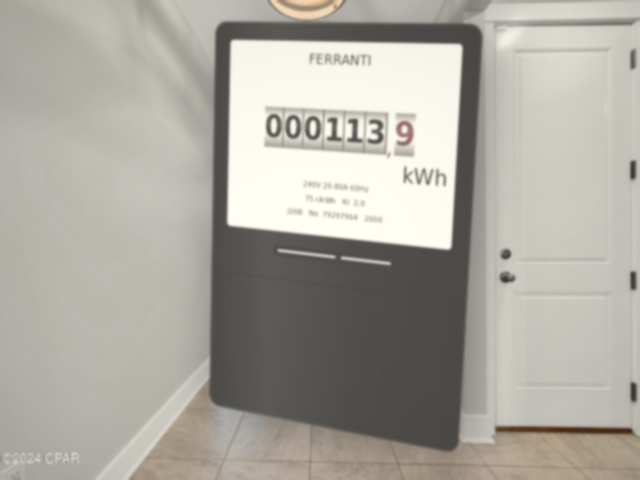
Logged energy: 113.9; kWh
